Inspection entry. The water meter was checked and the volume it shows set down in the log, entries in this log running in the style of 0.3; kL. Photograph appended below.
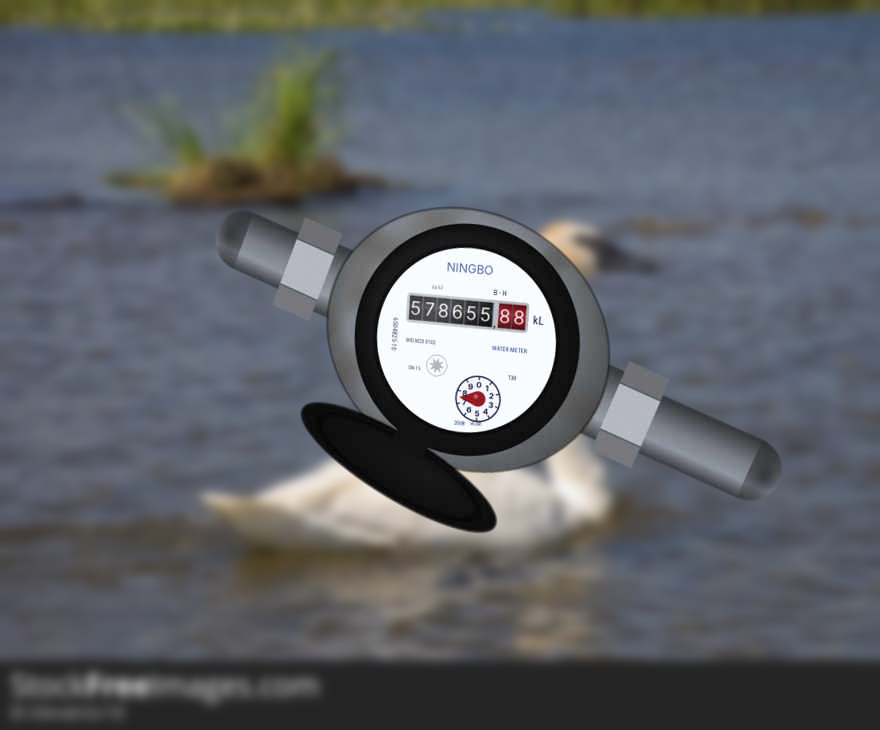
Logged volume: 578655.887; kL
